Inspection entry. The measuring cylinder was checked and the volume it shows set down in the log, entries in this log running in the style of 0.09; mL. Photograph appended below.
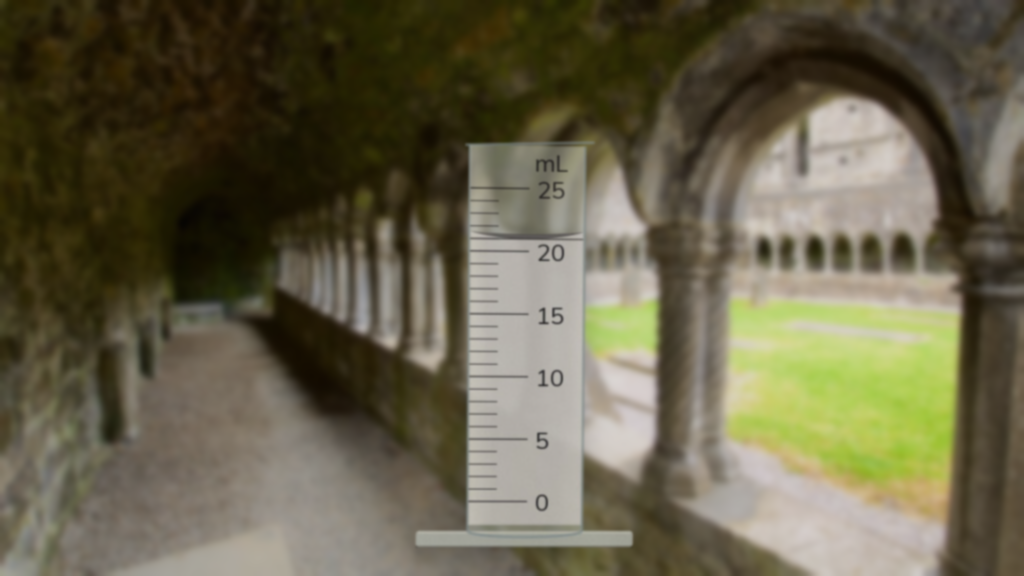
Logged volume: 21; mL
